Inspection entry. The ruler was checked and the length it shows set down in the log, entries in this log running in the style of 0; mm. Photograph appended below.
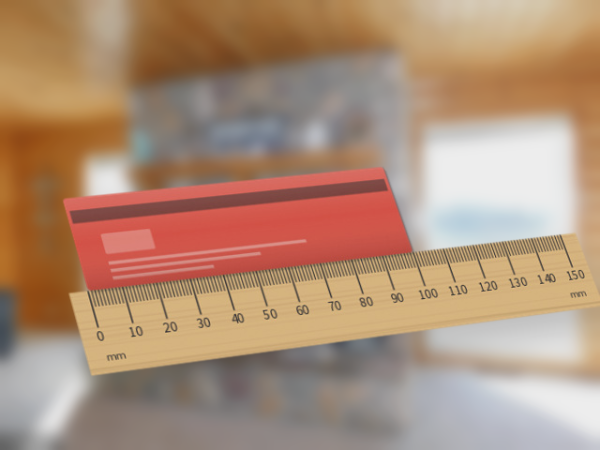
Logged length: 100; mm
